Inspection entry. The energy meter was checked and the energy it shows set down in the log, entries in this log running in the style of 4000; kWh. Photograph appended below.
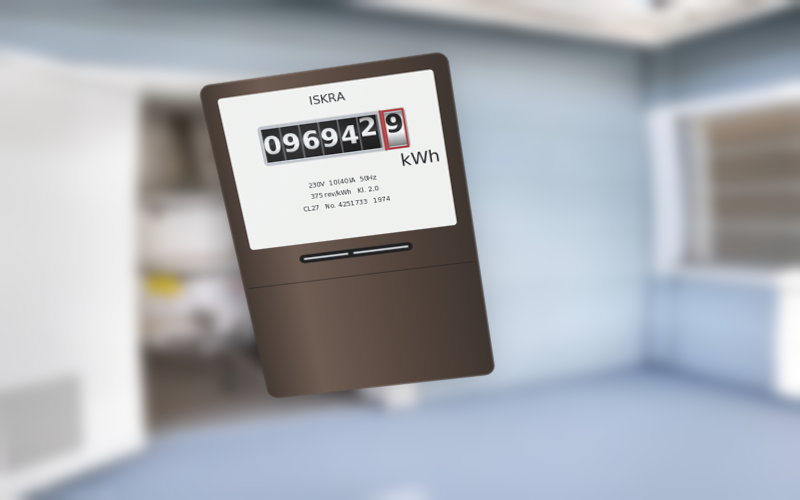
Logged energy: 96942.9; kWh
